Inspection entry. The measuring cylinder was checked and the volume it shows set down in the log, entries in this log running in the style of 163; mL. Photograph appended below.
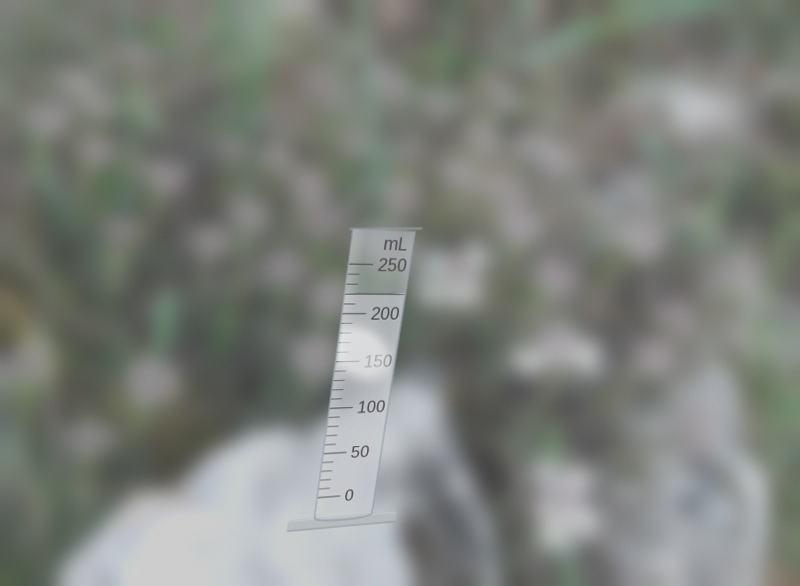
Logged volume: 220; mL
